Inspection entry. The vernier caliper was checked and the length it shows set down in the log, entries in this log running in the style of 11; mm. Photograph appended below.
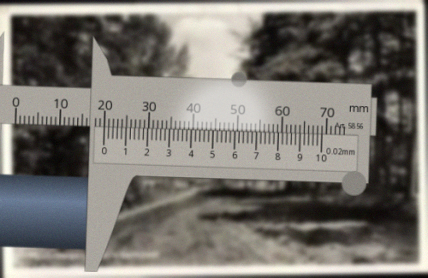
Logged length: 20.0; mm
